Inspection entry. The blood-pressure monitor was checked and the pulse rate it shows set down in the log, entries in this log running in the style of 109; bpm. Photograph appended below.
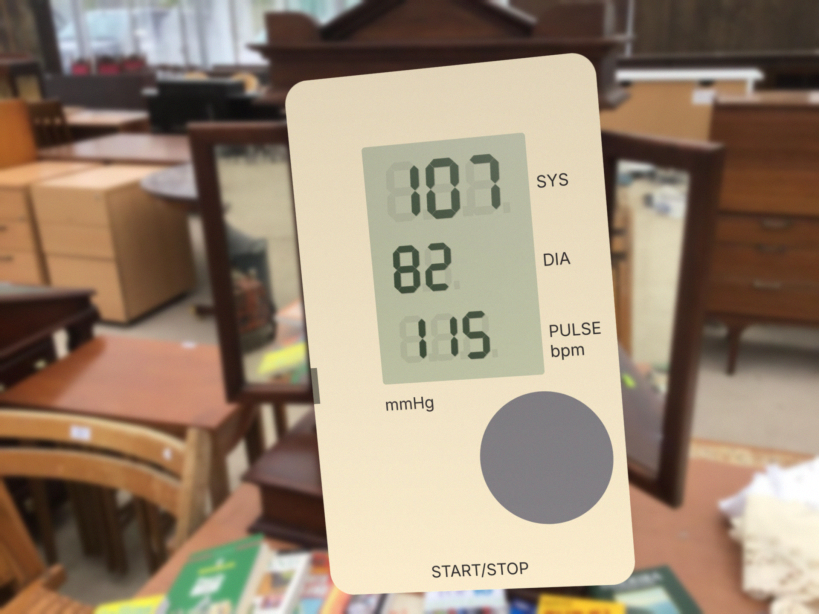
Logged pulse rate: 115; bpm
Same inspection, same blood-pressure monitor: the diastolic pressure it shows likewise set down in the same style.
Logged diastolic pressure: 82; mmHg
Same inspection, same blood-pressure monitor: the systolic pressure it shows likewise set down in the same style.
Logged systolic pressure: 107; mmHg
